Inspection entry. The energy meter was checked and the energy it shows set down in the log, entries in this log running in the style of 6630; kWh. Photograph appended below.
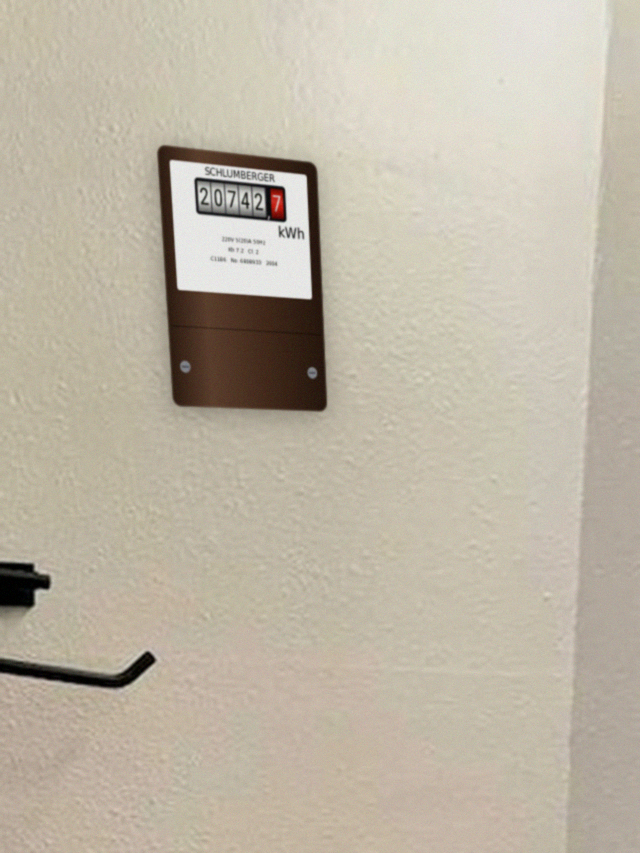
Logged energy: 20742.7; kWh
